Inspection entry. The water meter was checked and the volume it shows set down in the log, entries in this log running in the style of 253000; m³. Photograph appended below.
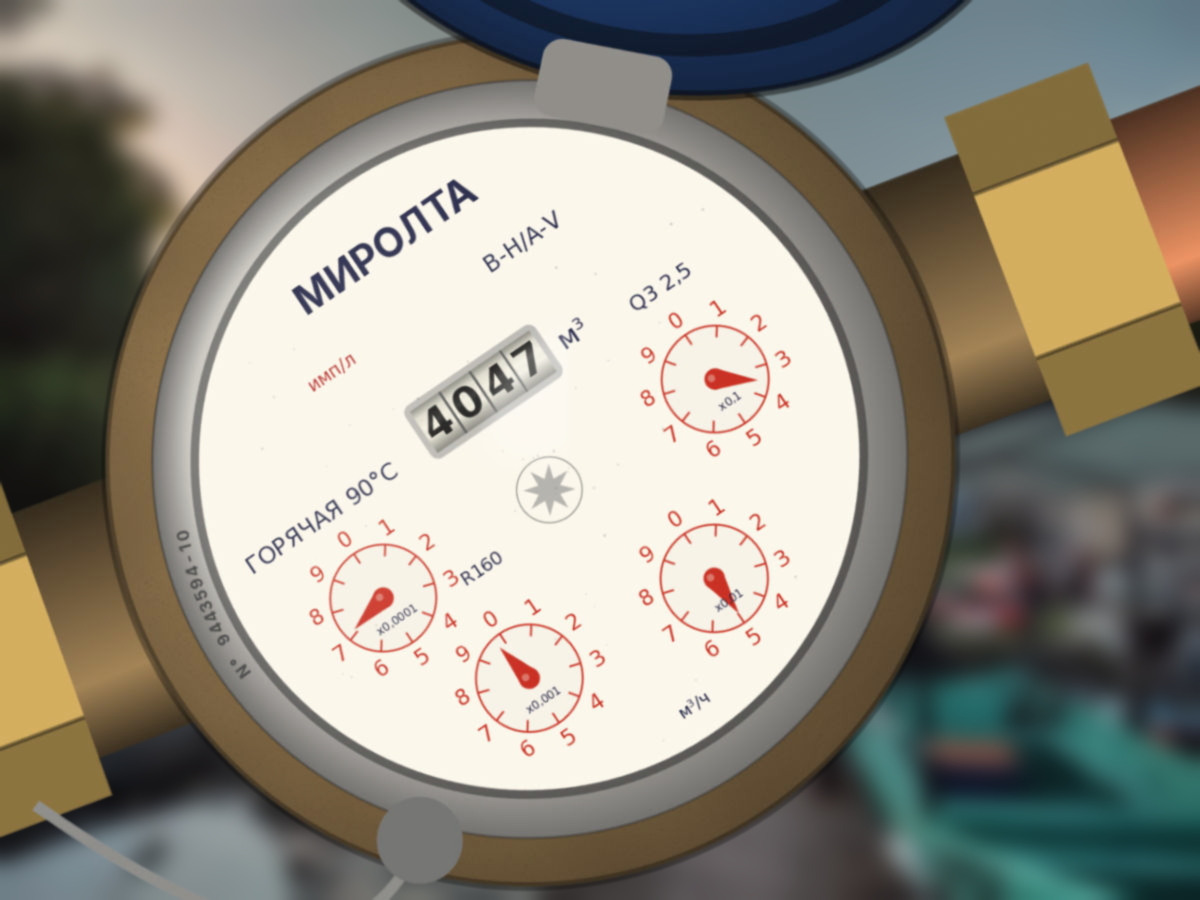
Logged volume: 4047.3497; m³
